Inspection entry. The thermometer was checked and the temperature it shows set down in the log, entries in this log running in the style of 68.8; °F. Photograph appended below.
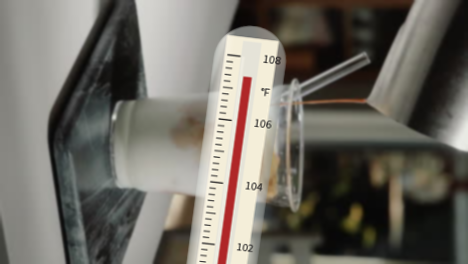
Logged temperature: 107.4; °F
